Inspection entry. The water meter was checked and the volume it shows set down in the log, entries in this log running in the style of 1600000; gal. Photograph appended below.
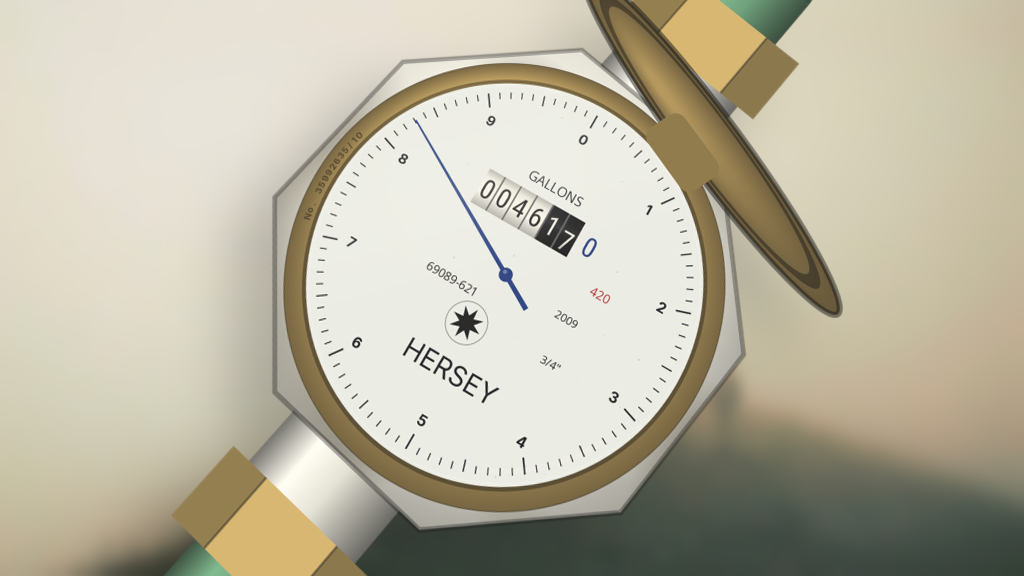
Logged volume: 46168.3; gal
